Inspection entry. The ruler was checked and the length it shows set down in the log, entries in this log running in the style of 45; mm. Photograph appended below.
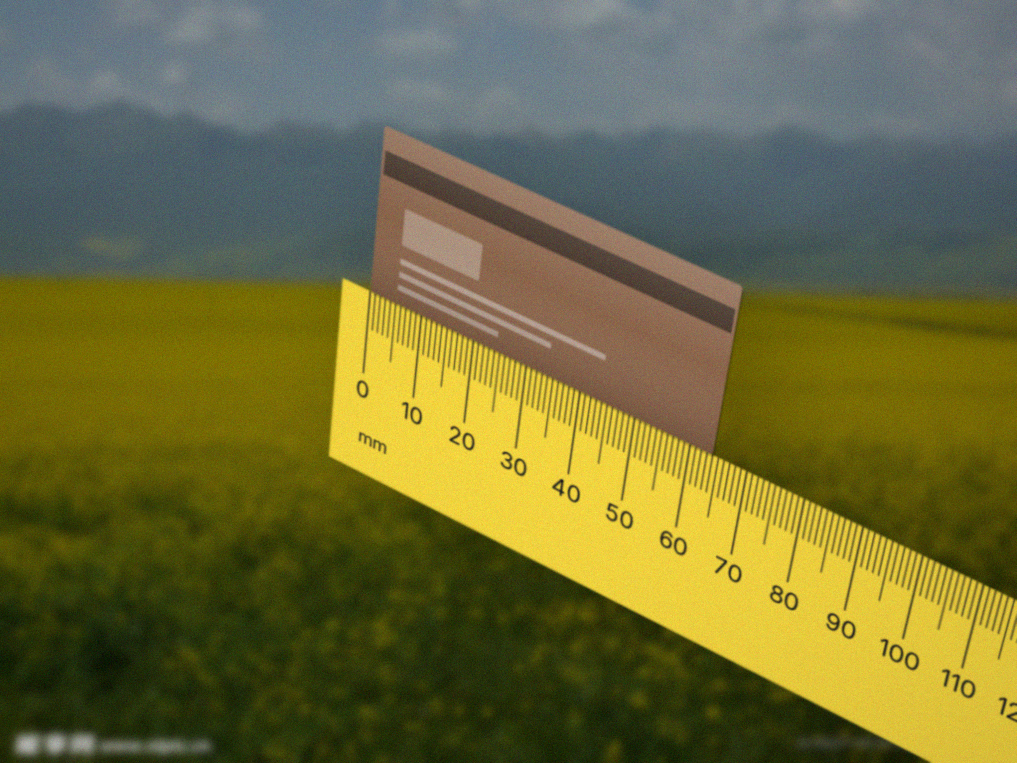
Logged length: 64; mm
